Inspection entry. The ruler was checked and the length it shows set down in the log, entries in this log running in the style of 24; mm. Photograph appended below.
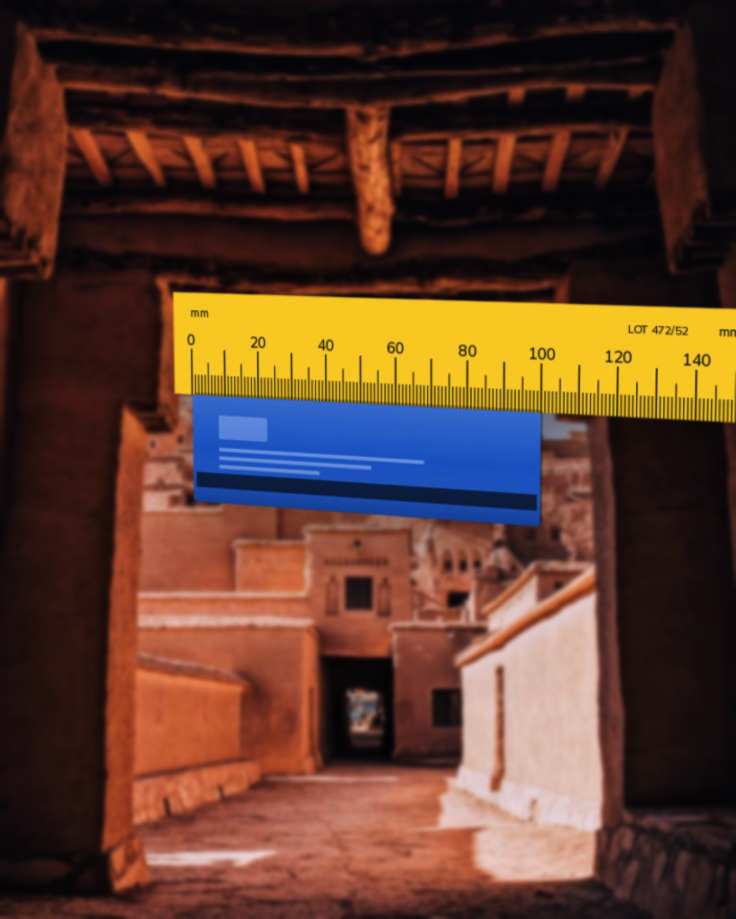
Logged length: 100; mm
